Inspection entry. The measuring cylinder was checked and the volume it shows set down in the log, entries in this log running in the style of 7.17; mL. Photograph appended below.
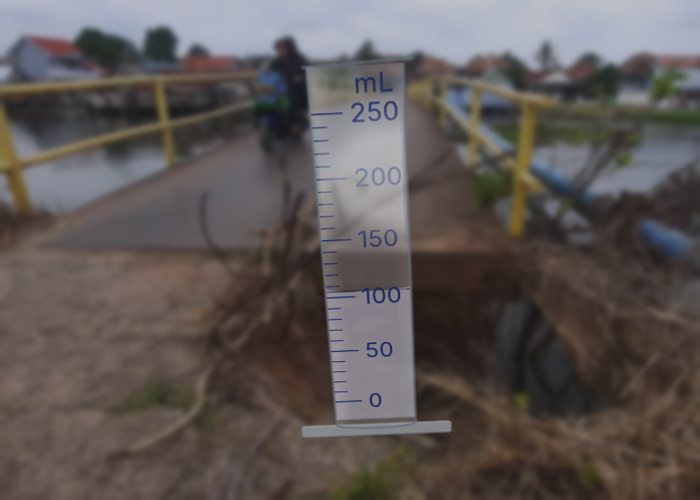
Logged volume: 105; mL
